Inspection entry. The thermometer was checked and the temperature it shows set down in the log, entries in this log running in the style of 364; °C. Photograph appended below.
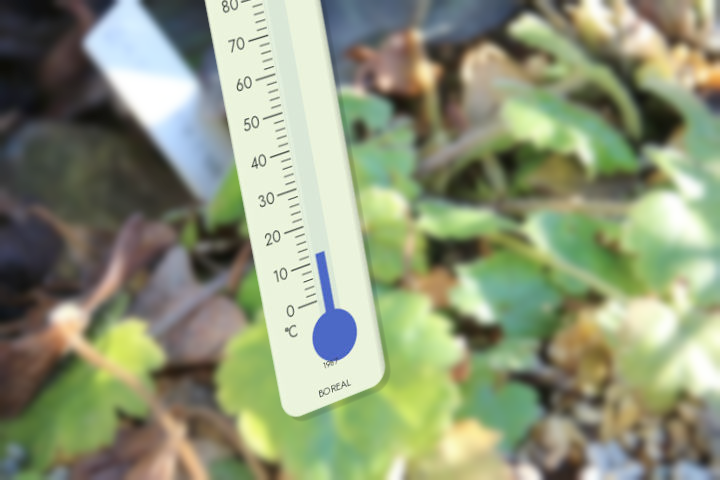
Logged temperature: 12; °C
